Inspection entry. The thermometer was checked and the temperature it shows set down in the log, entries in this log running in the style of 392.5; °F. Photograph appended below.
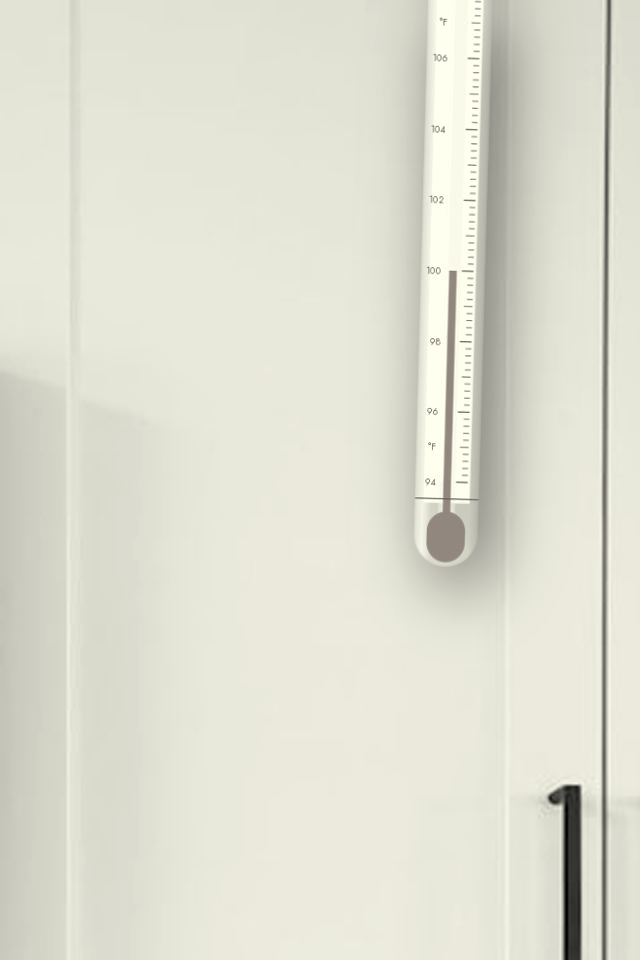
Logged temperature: 100; °F
